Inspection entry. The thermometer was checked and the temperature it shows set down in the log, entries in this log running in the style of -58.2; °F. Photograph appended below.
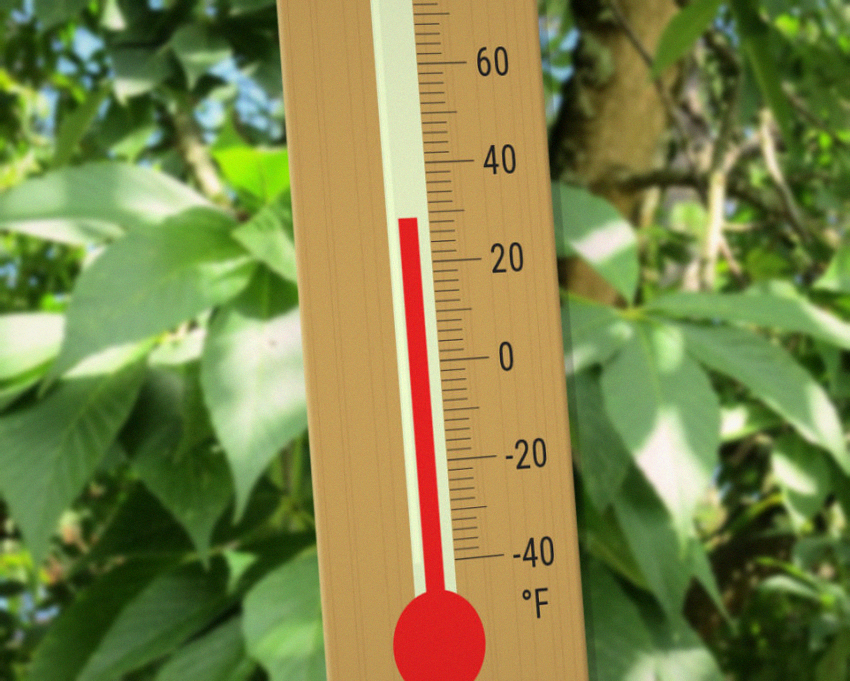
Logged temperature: 29; °F
